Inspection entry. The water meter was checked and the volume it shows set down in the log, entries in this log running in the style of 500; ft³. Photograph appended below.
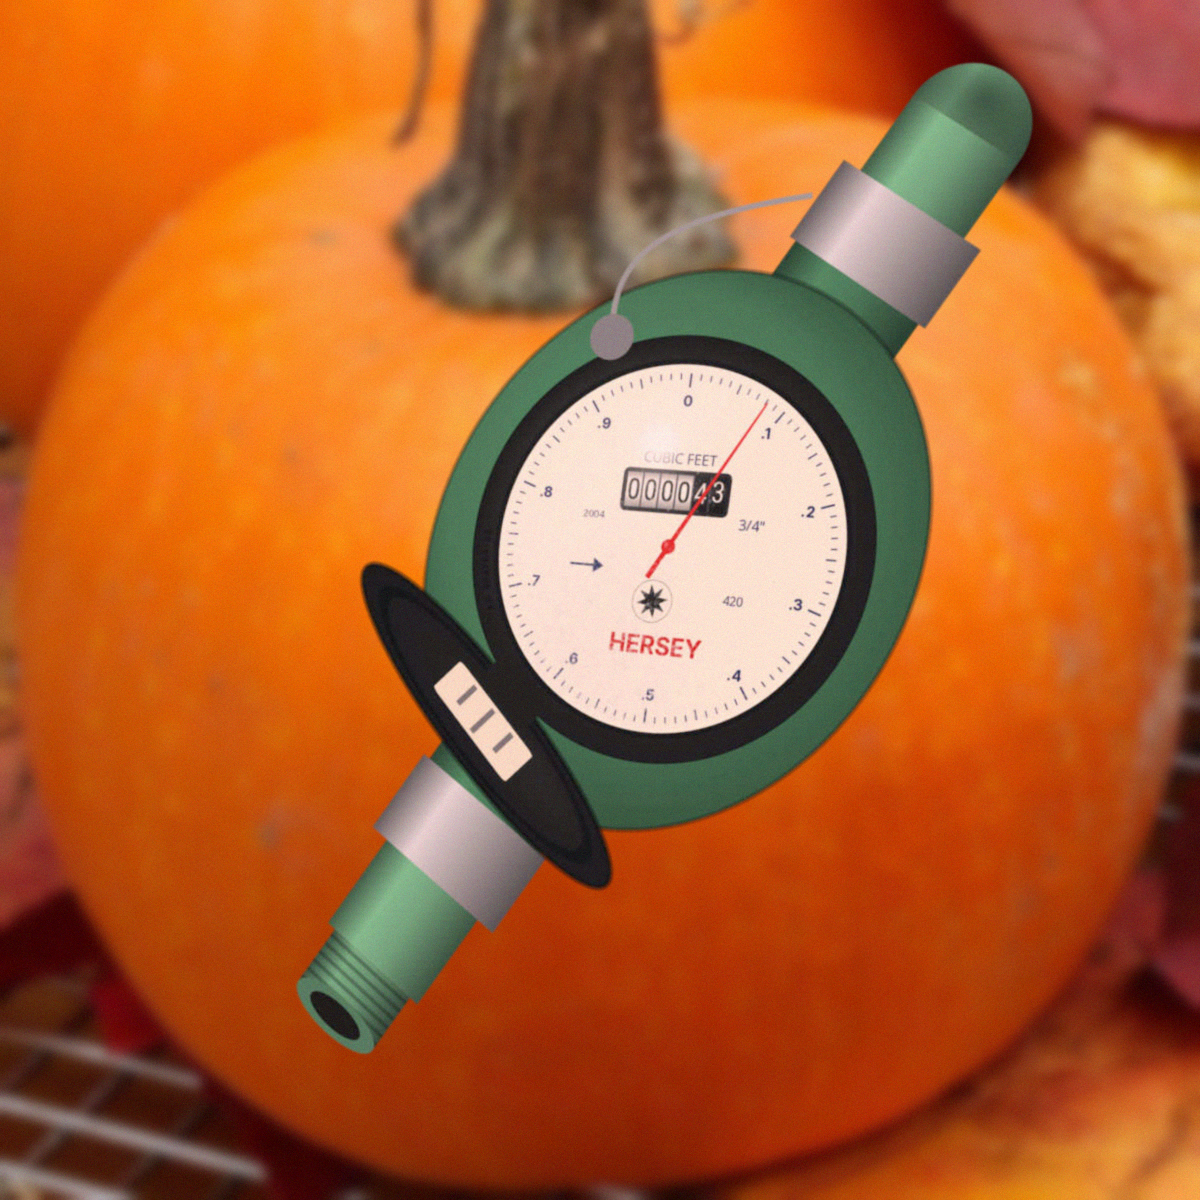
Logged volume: 43.08; ft³
